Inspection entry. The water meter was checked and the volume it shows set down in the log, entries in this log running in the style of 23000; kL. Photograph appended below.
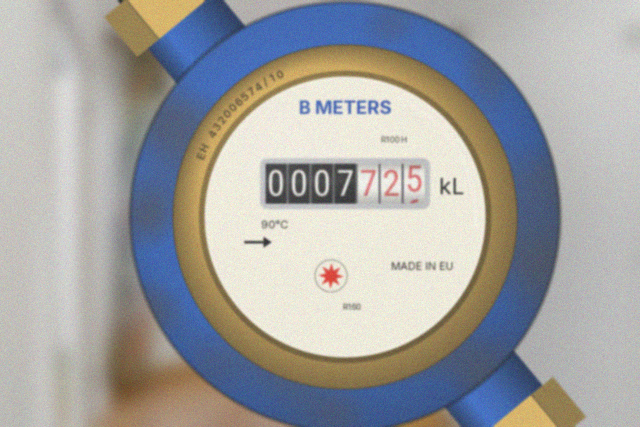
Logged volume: 7.725; kL
